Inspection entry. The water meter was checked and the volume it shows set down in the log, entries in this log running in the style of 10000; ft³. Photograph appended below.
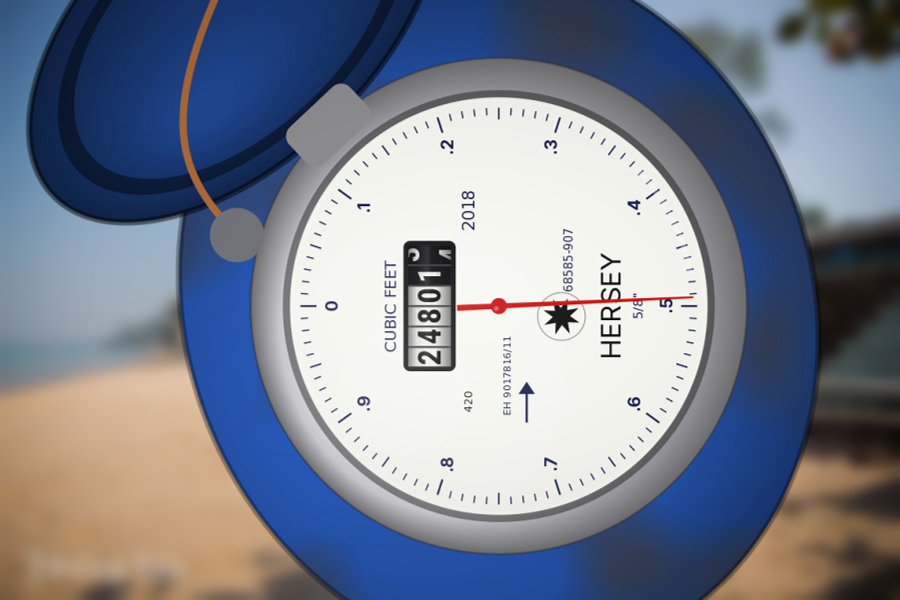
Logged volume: 248013.49; ft³
